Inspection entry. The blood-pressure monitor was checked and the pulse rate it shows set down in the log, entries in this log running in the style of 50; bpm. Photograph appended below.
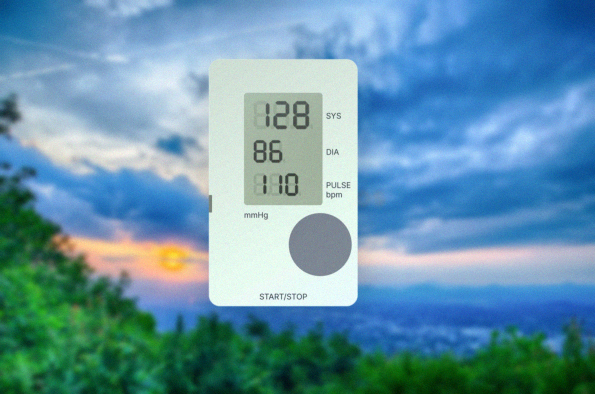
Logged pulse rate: 110; bpm
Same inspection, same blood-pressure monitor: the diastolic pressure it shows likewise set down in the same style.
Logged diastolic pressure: 86; mmHg
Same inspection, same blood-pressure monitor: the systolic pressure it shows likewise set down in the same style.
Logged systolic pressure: 128; mmHg
